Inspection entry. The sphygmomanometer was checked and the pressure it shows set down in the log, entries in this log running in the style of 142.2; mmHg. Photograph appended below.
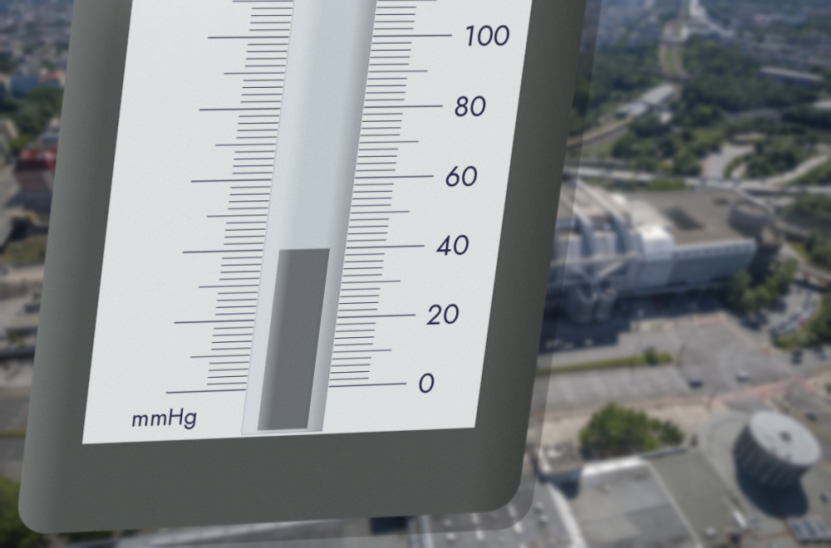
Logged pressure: 40; mmHg
